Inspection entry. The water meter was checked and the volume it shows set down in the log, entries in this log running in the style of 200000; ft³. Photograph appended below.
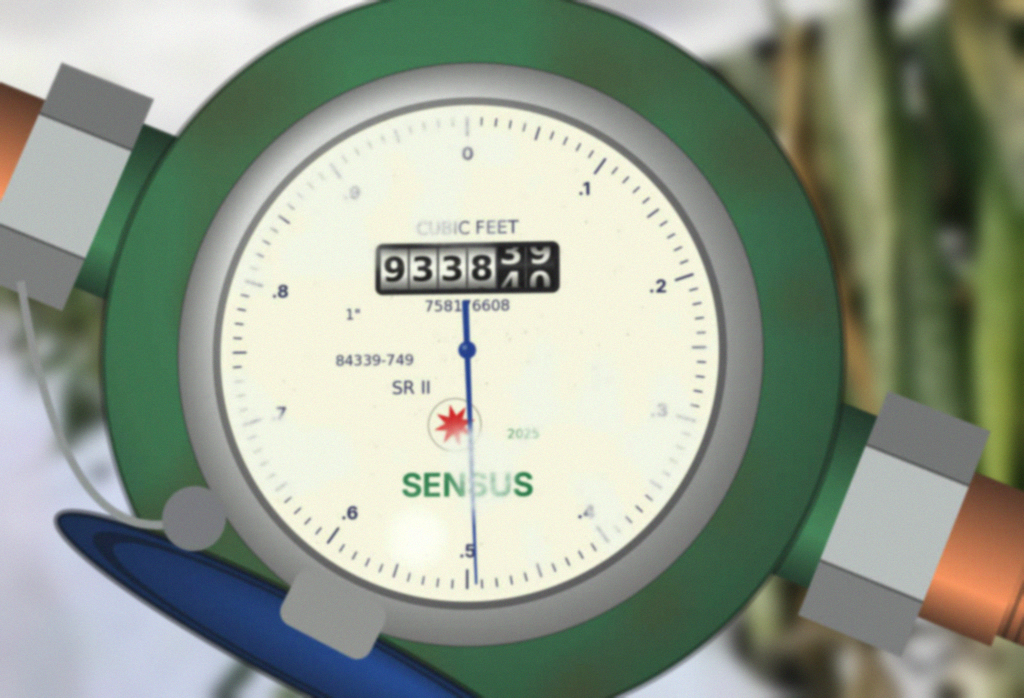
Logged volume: 933839.49; ft³
